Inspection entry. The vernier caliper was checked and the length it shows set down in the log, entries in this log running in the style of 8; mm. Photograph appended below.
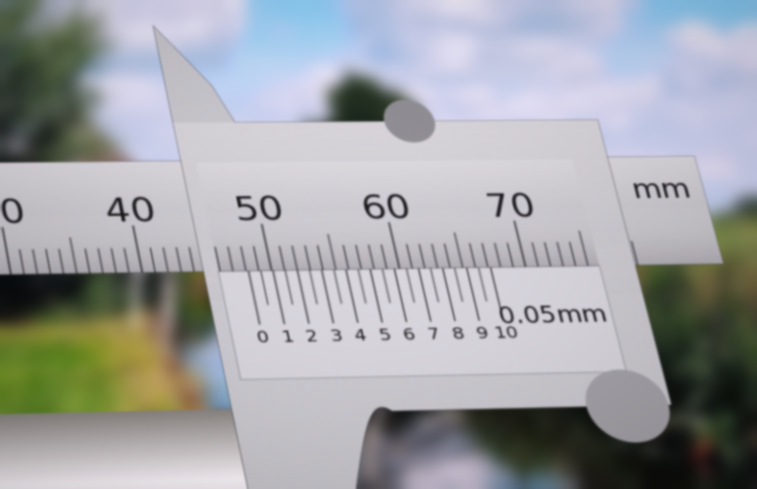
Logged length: 48.2; mm
